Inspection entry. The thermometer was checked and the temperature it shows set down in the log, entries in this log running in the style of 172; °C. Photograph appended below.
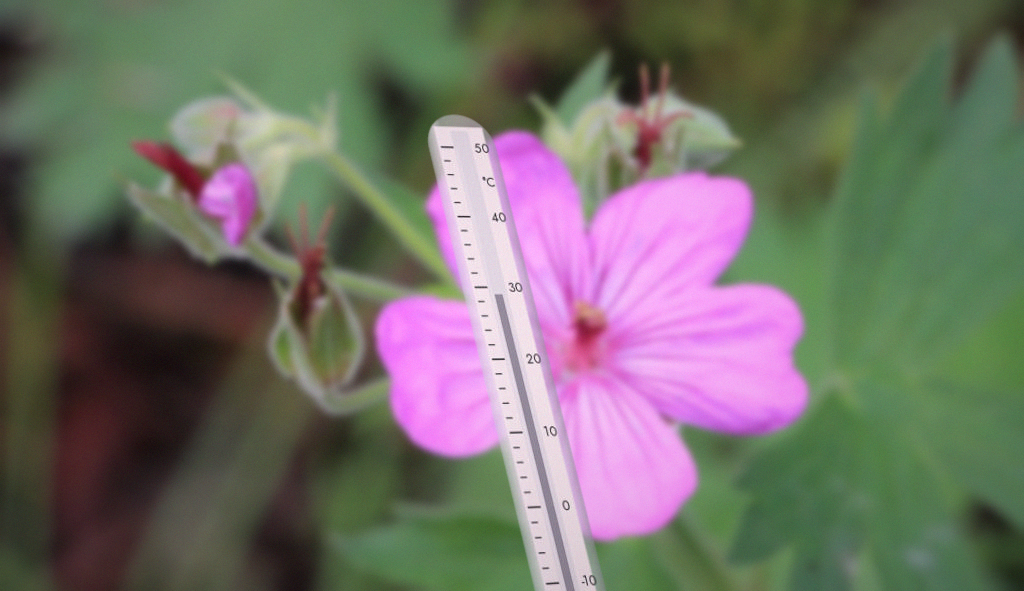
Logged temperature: 29; °C
